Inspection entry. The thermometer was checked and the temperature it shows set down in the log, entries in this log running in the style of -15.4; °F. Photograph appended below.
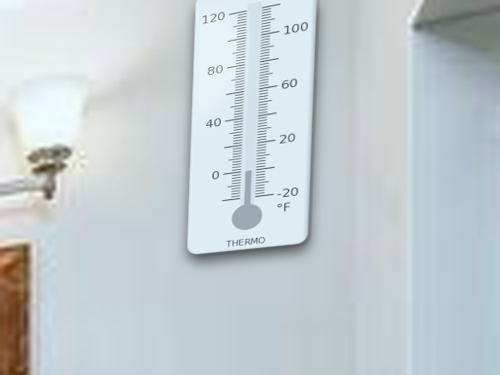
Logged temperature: 0; °F
